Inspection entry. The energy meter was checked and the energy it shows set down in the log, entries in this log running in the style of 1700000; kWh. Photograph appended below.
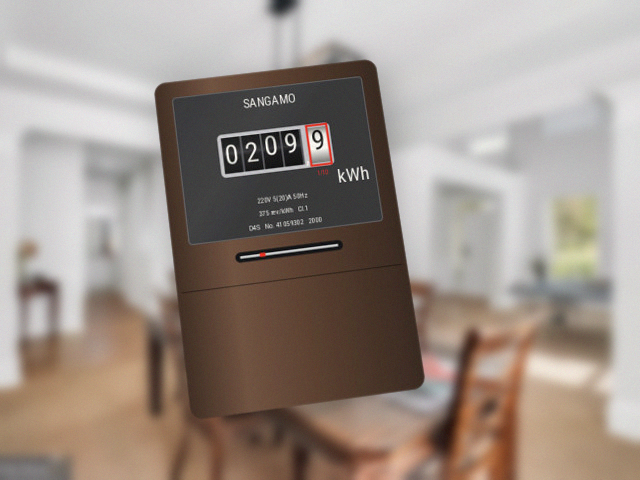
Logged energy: 209.9; kWh
